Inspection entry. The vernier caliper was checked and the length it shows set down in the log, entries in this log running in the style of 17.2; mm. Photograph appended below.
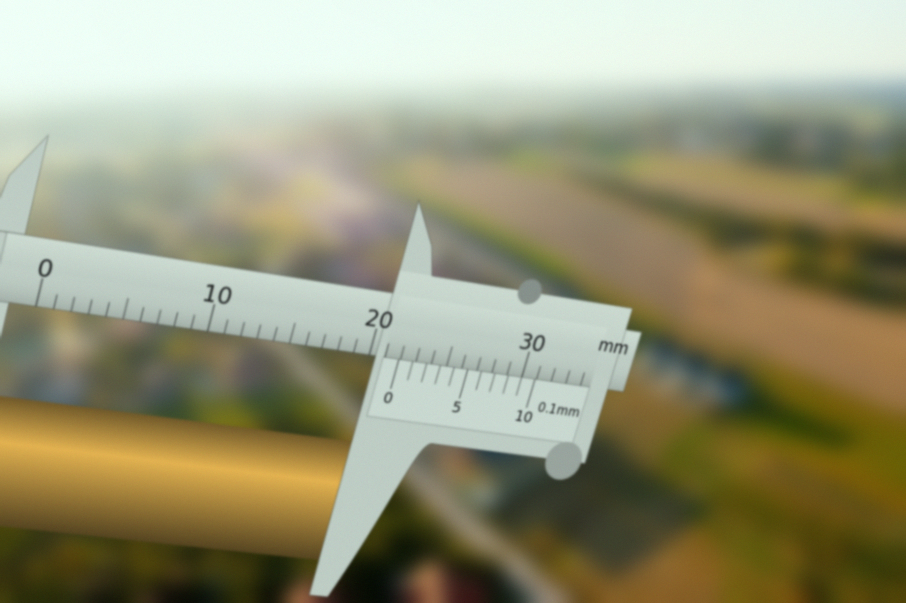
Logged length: 21.9; mm
